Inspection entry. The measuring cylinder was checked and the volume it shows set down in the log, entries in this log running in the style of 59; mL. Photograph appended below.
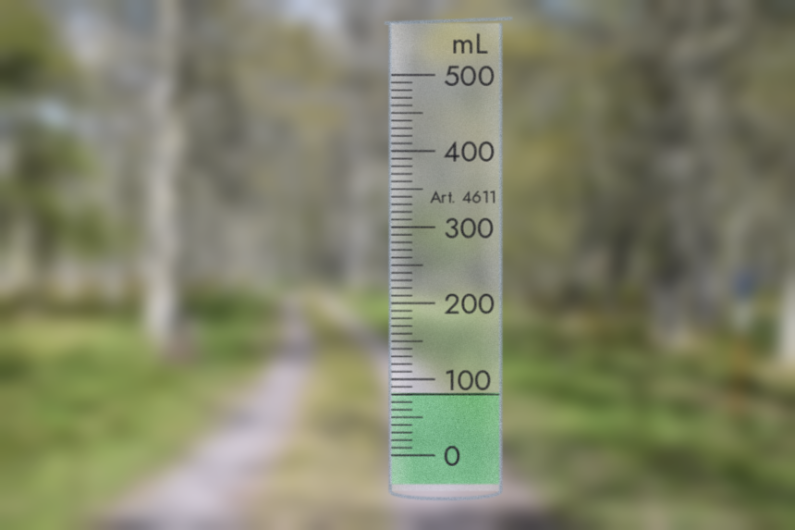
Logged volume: 80; mL
